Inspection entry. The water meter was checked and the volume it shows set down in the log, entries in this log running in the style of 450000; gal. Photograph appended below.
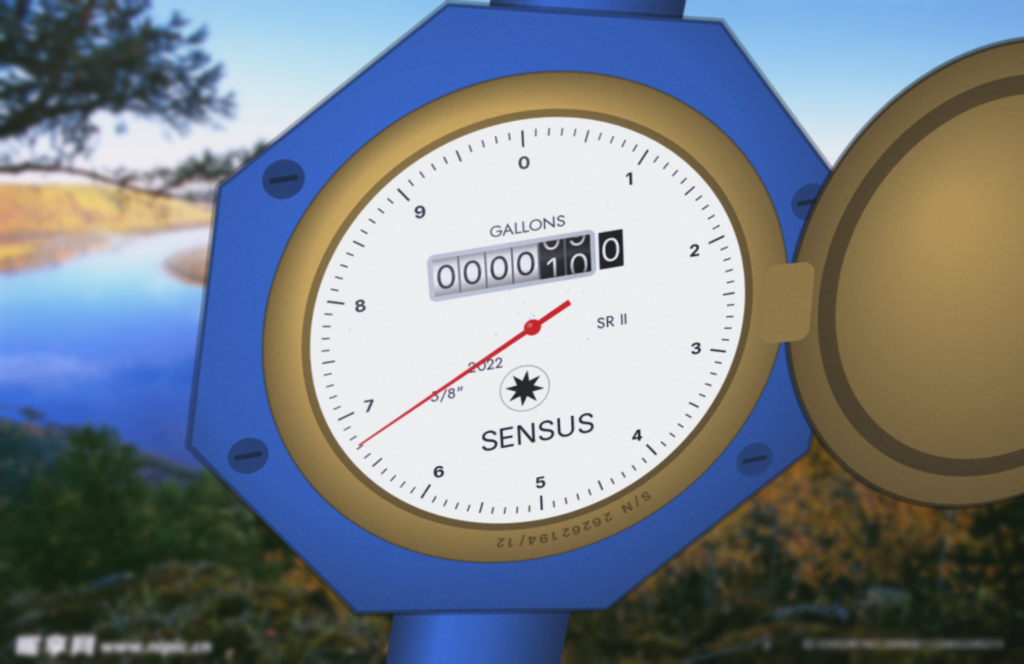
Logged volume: 96.7; gal
